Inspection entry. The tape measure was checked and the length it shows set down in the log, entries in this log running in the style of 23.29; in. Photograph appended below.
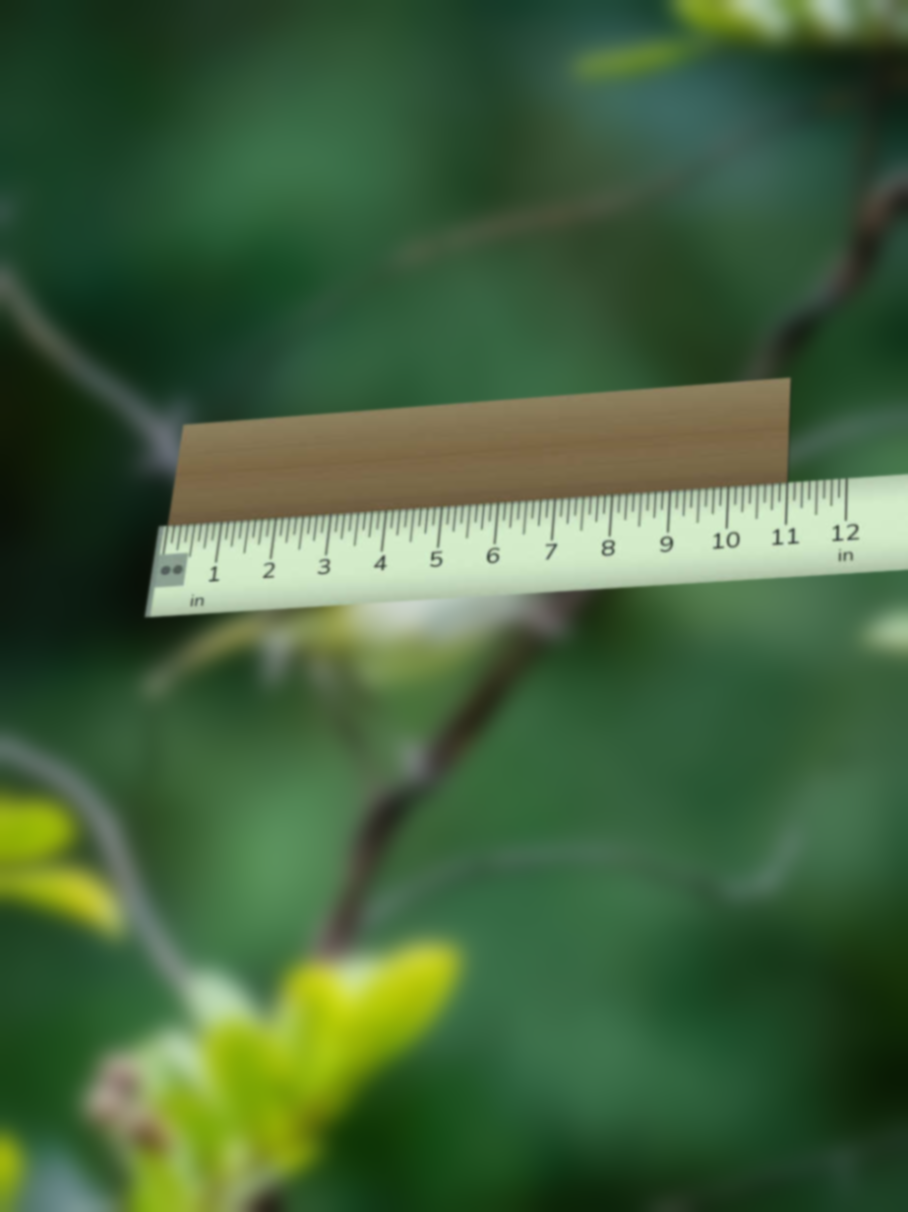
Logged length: 11; in
